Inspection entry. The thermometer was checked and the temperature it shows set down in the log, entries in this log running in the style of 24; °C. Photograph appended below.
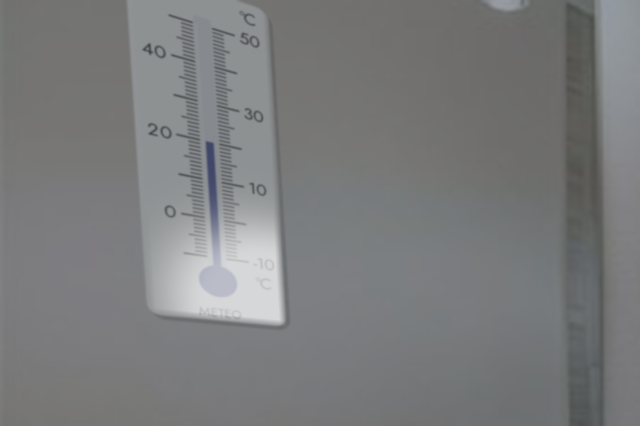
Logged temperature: 20; °C
